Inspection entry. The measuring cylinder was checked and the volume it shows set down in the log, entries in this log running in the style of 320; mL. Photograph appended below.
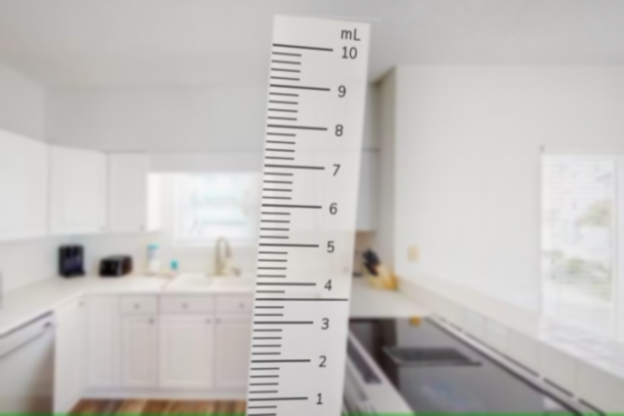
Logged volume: 3.6; mL
